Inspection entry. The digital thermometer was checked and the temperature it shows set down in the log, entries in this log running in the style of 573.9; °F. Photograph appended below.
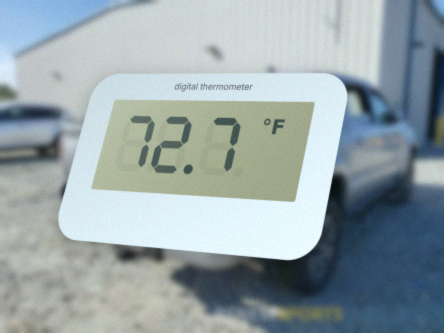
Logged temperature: 72.7; °F
